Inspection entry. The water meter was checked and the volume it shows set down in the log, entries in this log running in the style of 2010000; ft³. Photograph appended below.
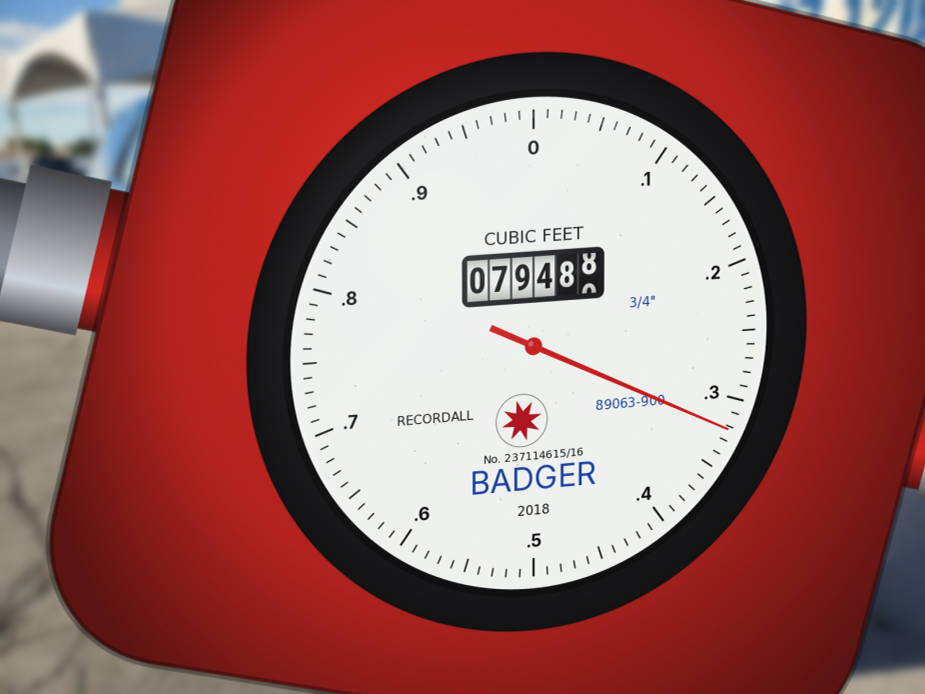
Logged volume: 79488.32; ft³
